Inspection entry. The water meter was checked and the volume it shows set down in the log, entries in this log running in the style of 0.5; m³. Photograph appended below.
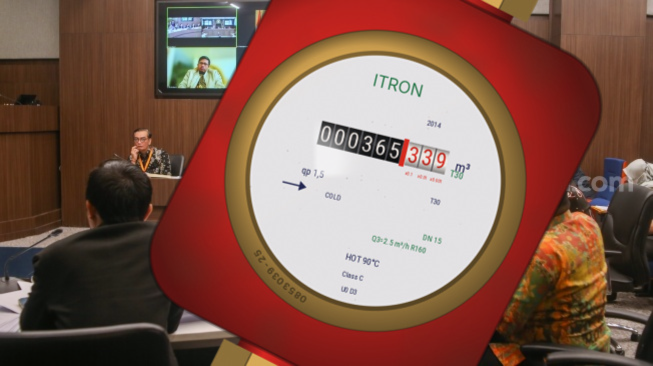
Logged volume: 365.339; m³
